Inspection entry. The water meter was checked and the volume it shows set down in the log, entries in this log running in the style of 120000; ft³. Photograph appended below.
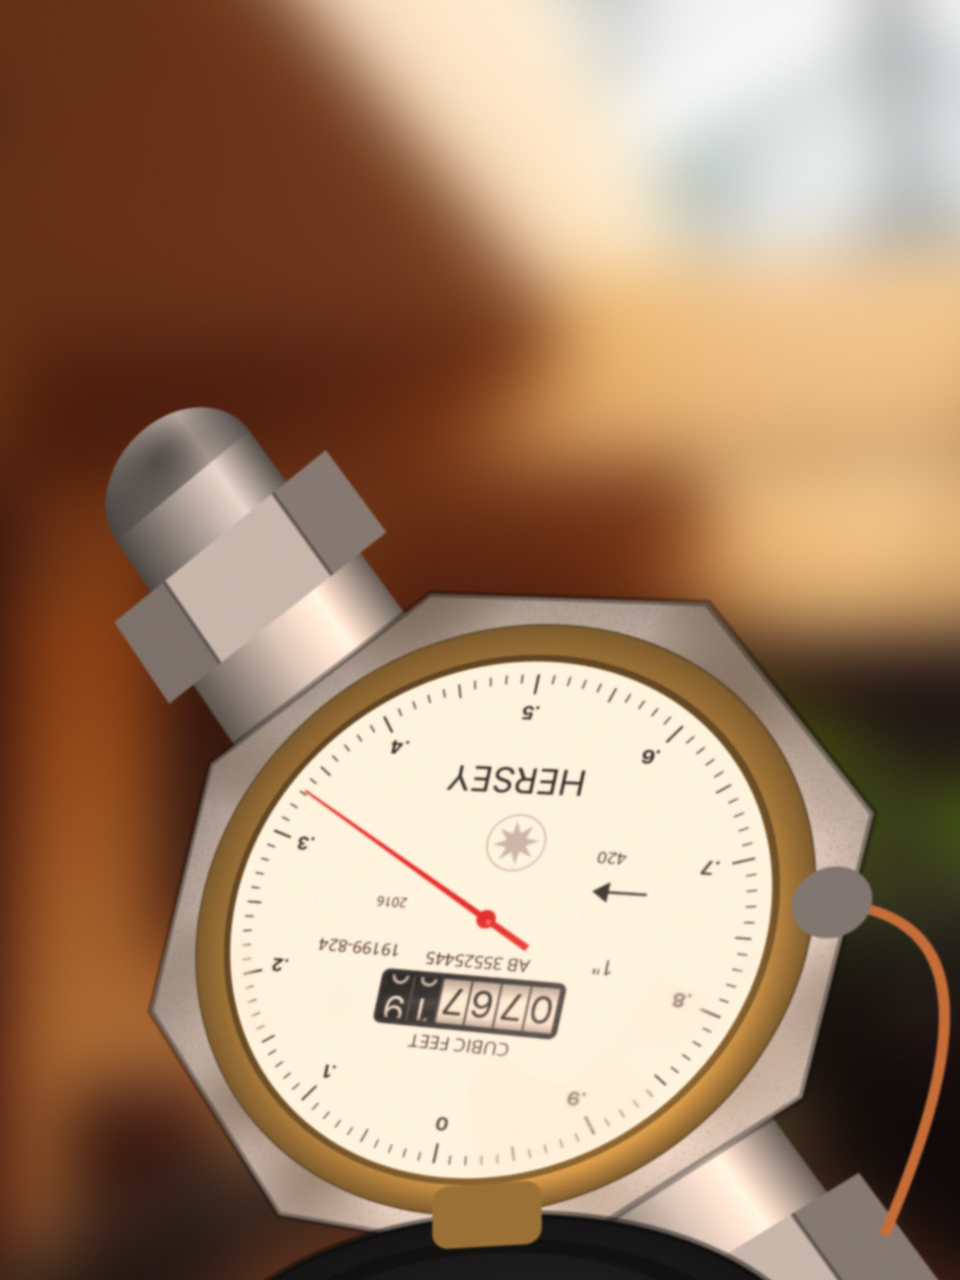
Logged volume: 76719.33; ft³
